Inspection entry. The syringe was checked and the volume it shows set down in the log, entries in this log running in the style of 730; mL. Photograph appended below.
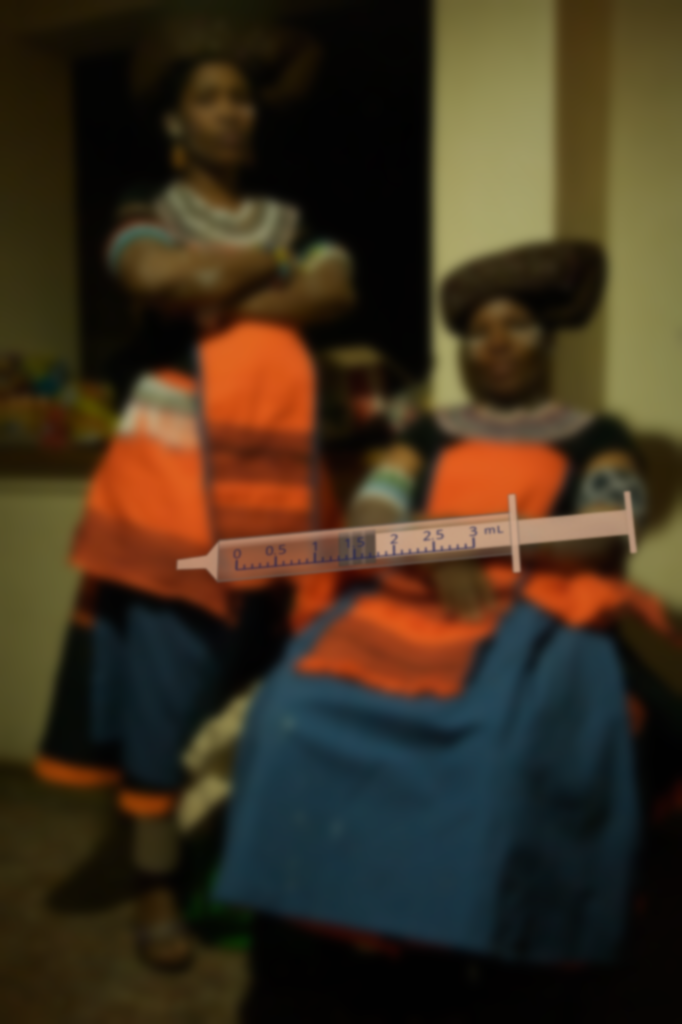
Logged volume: 1.3; mL
